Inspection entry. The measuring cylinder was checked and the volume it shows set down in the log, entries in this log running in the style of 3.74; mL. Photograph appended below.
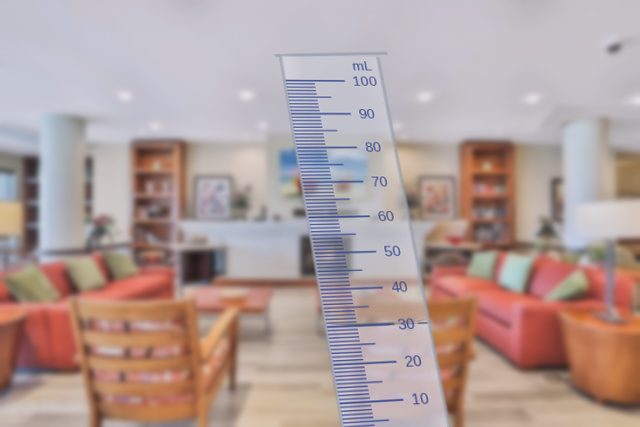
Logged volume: 30; mL
